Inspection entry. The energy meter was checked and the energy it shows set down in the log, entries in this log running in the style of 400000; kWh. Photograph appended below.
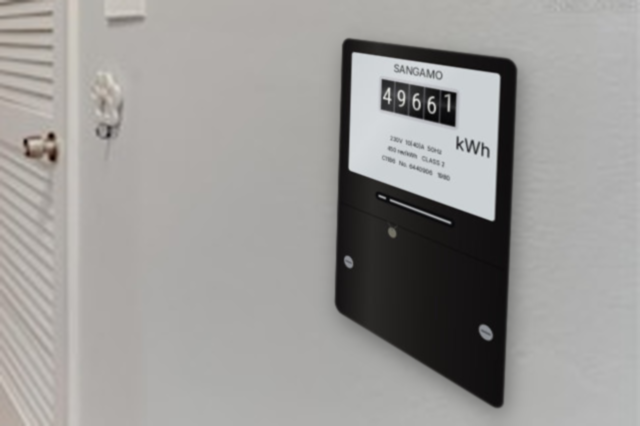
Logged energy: 49661; kWh
